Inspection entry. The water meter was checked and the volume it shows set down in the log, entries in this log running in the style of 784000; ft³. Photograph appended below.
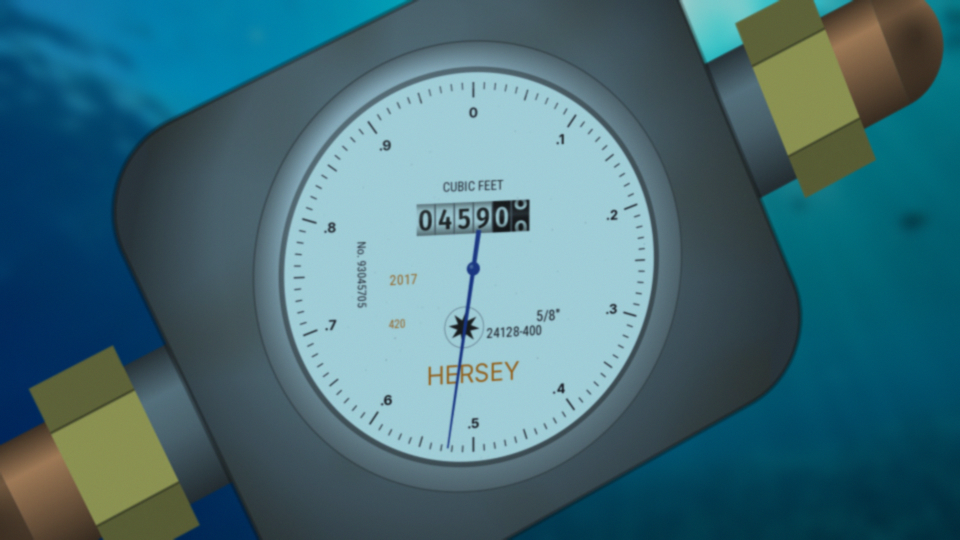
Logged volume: 45908.52; ft³
